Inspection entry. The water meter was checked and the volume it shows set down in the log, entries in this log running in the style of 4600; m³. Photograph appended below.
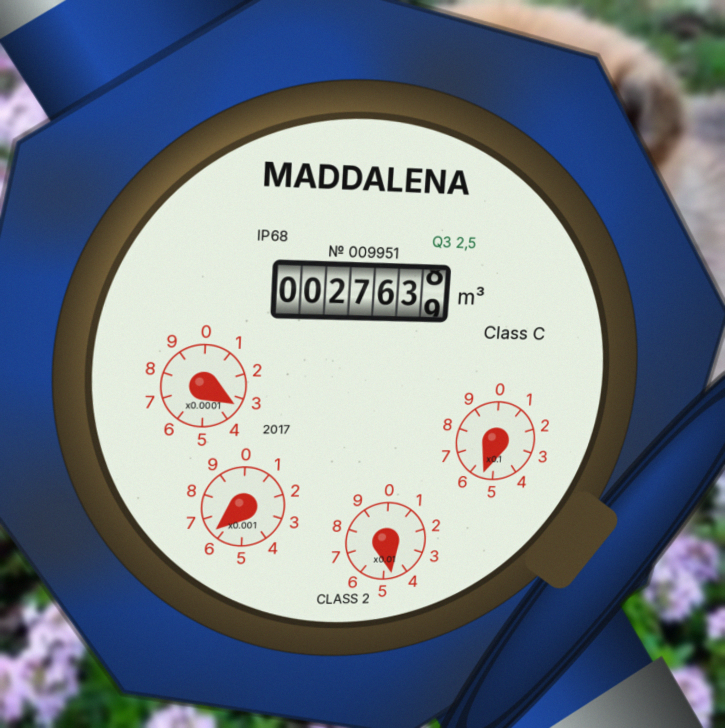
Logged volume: 27638.5463; m³
